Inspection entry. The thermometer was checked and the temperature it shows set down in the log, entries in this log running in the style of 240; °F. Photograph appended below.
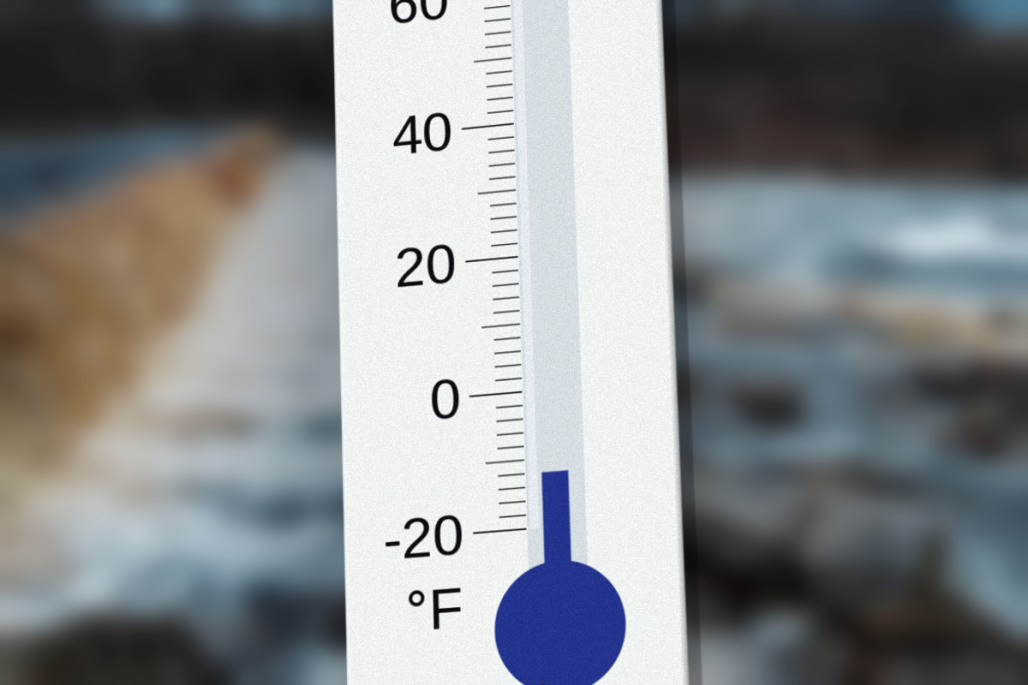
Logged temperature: -12; °F
